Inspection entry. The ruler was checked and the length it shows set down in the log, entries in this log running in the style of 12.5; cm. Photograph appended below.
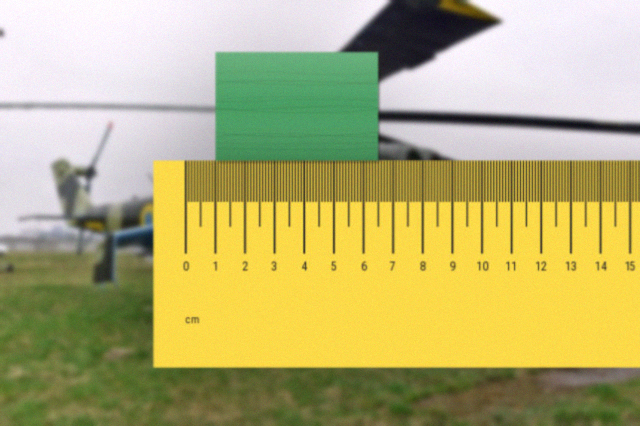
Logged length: 5.5; cm
